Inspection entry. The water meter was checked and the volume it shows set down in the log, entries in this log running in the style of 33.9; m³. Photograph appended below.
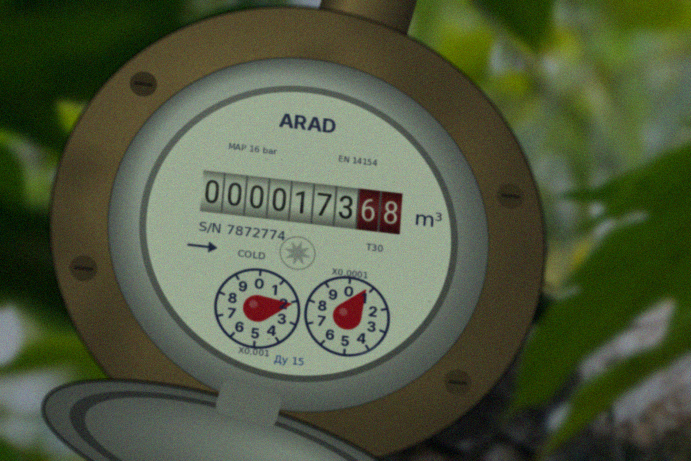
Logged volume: 173.6820; m³
